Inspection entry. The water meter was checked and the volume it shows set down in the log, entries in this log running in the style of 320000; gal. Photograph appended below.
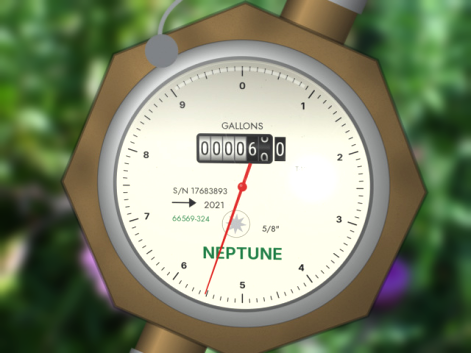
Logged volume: 685.5; gal
